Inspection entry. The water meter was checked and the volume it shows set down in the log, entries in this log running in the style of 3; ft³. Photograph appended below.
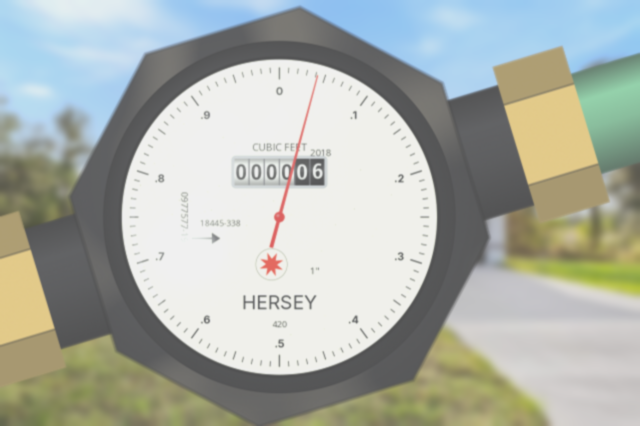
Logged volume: 6.04; ft³
